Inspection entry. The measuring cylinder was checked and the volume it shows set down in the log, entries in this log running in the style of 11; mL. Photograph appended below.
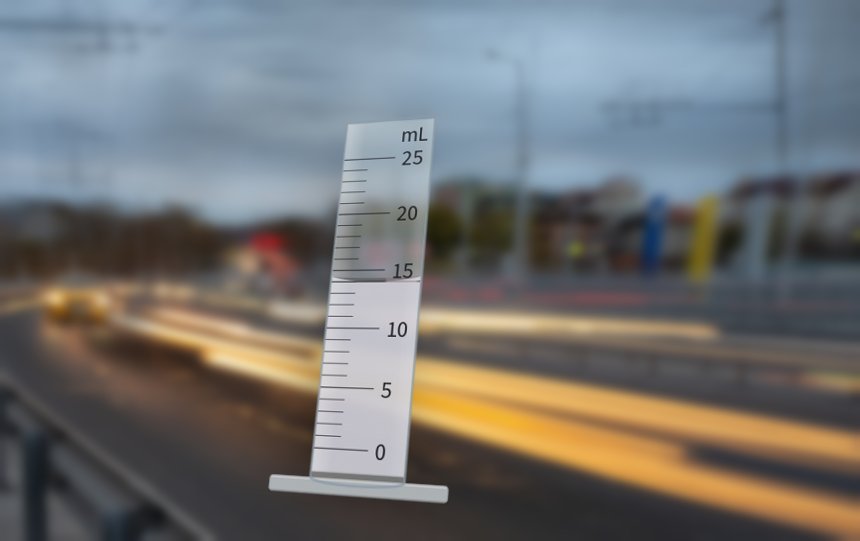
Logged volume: 14; mL
